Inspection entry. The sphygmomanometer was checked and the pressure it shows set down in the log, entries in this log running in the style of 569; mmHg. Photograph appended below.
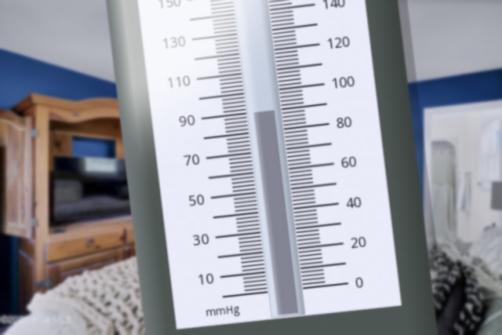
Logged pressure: 90; mmHg
